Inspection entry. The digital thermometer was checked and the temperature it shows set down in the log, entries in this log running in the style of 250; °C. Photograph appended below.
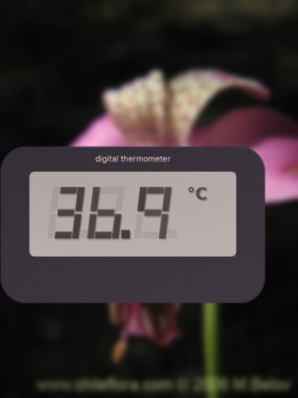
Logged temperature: 36.9; °C
